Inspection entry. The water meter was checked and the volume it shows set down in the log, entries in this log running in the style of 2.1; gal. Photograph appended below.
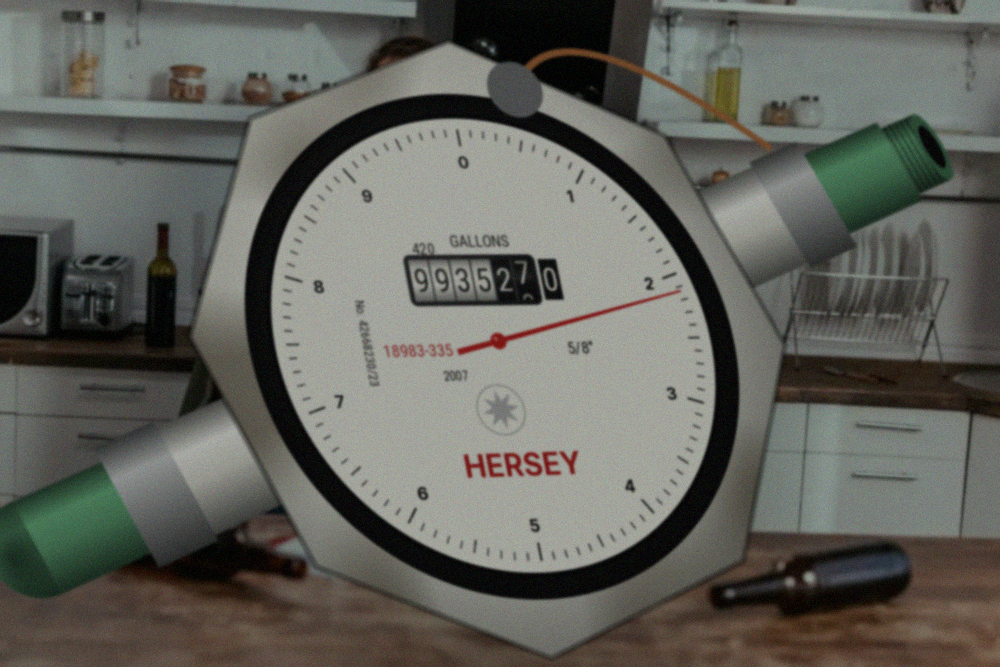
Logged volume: 9935272.1; gal
